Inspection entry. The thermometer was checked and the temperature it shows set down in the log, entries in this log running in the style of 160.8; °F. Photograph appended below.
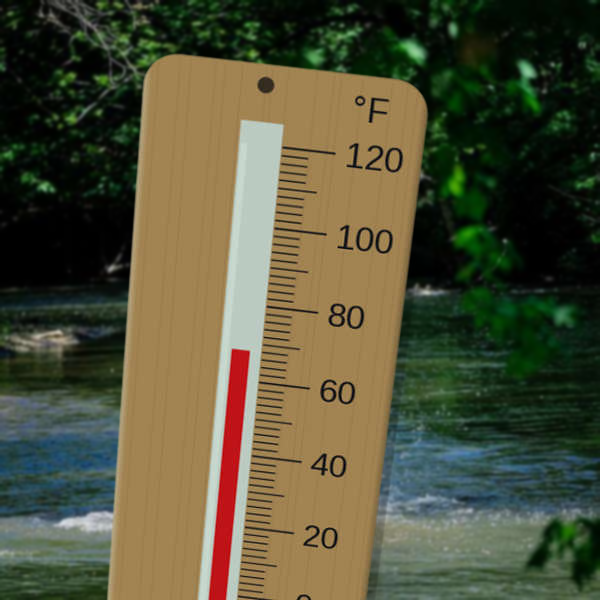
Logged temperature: 68; °F
